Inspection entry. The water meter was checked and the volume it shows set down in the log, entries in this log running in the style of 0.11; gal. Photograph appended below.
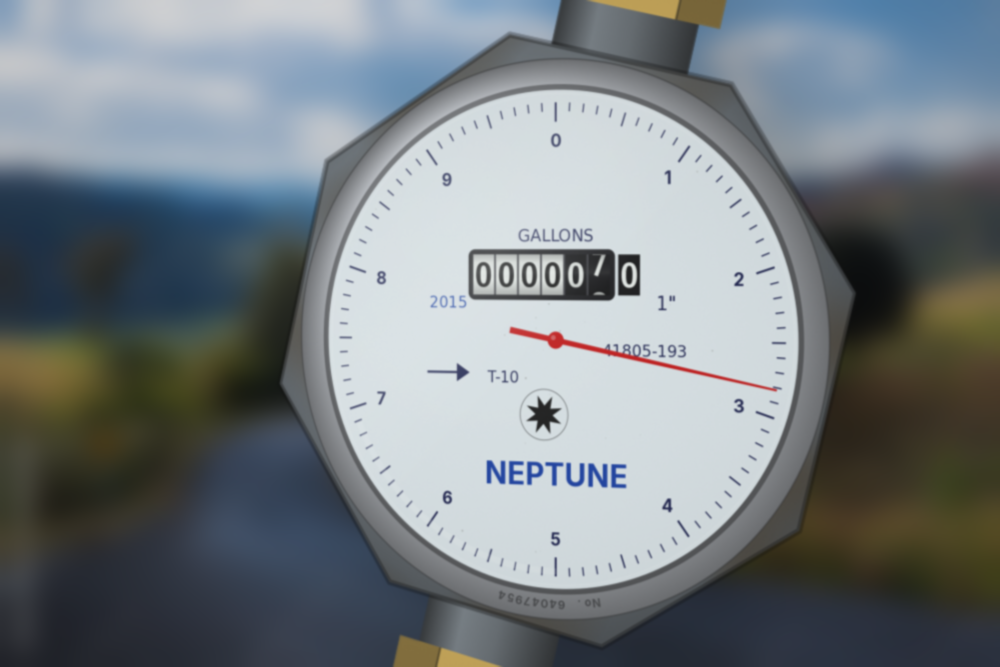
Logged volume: 72.8; gal
